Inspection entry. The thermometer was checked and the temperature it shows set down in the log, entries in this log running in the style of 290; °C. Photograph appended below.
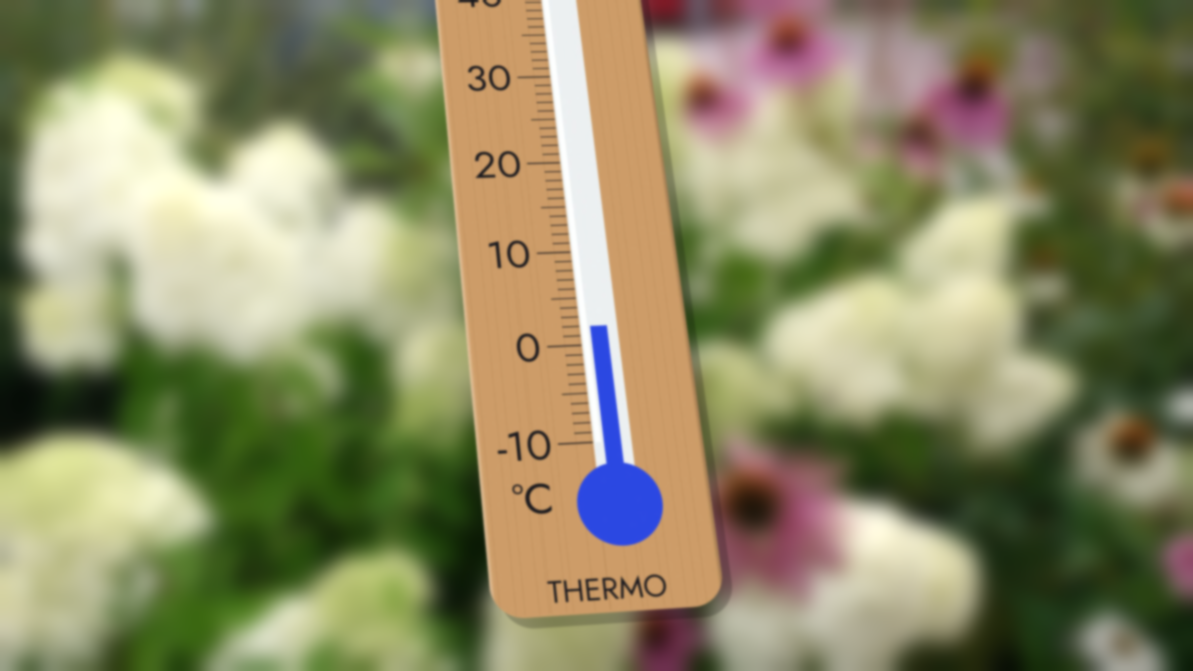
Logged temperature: 2; °C
